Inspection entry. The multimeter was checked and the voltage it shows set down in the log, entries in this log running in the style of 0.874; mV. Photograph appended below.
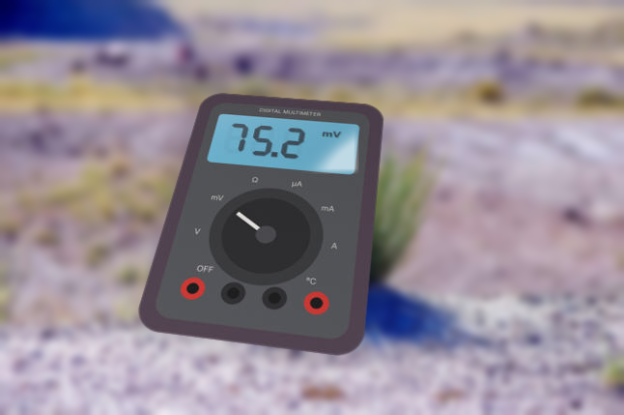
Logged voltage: 75.2; mV
